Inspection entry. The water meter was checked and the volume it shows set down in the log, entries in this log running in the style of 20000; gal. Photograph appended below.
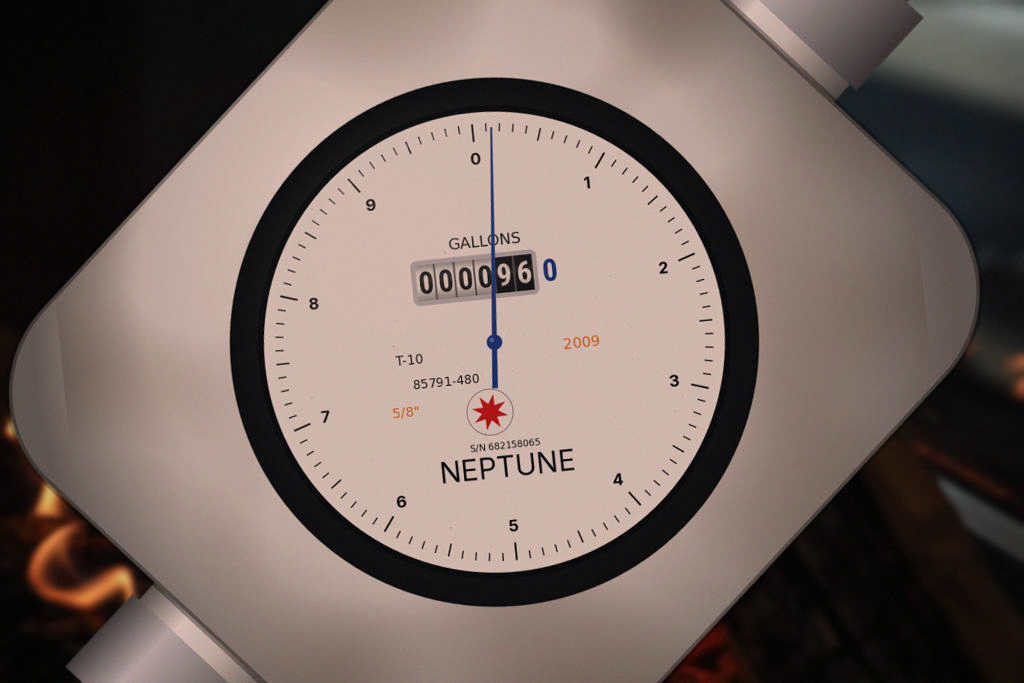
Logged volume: 960.1; gal
